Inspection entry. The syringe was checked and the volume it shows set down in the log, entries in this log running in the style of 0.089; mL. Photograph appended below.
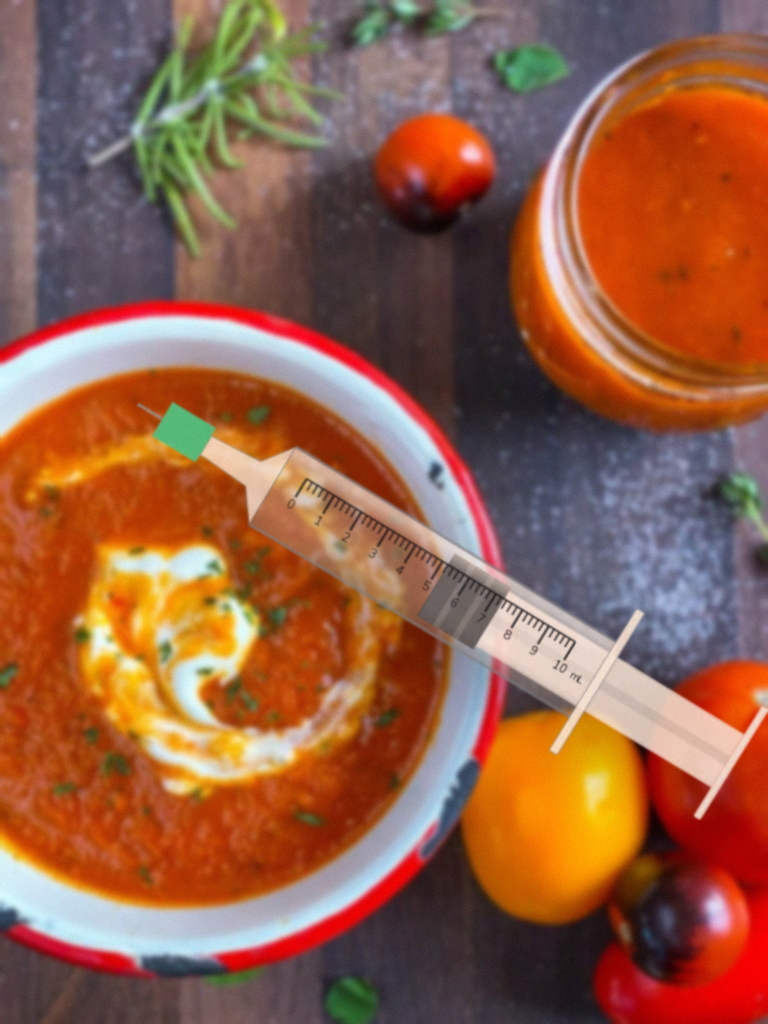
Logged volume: 5.2; mL
